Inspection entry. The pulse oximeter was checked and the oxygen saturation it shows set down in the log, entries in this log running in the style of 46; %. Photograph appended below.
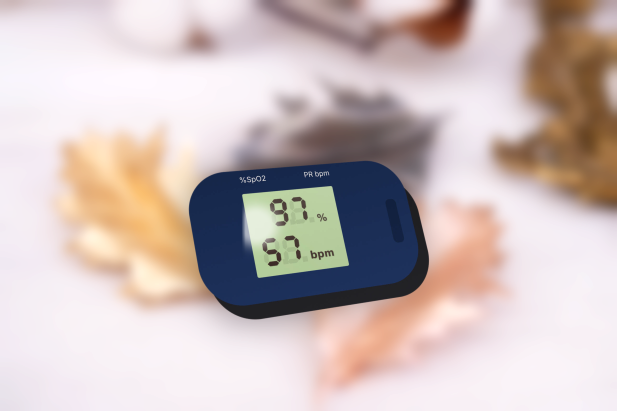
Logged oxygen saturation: 97; %
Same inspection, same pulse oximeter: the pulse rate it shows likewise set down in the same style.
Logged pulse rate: 57; bpm
